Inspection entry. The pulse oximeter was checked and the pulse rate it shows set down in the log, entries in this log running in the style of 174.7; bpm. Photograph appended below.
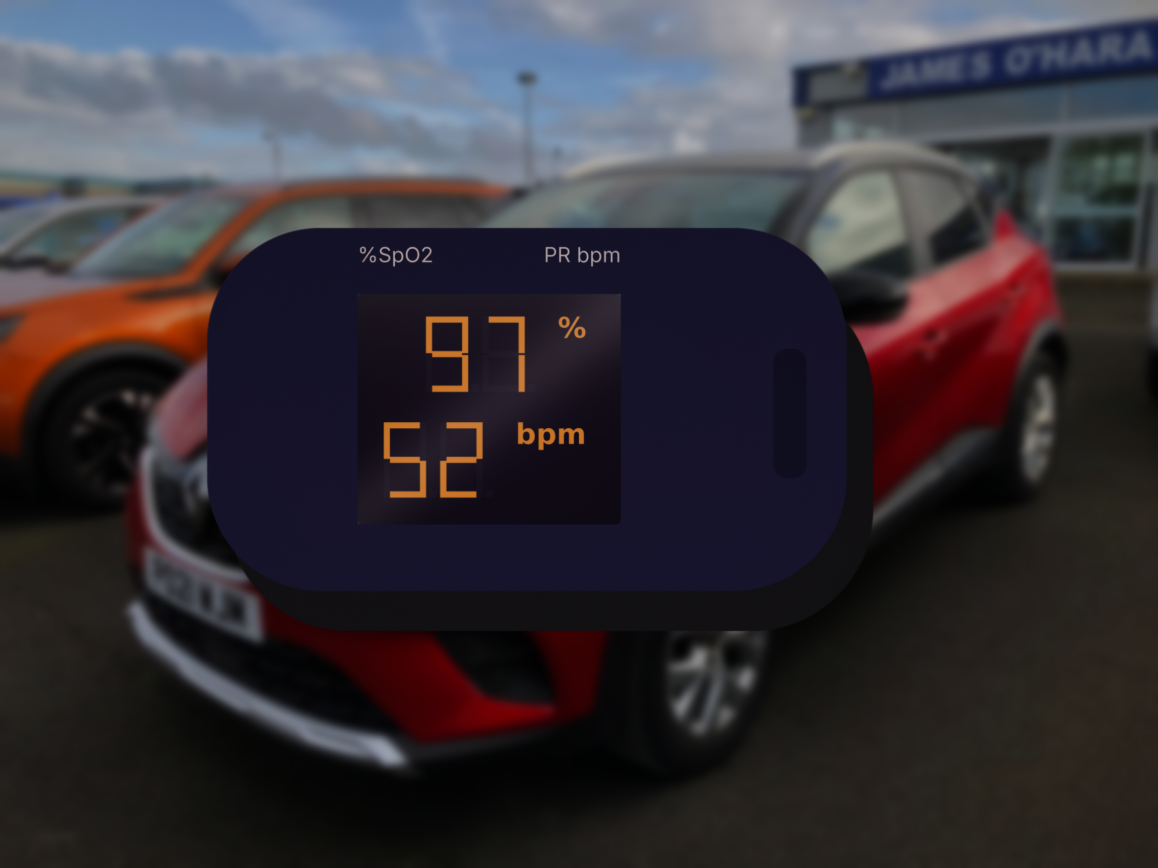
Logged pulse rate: 52; bpm
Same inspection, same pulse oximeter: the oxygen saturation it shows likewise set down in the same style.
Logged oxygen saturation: 97; %
